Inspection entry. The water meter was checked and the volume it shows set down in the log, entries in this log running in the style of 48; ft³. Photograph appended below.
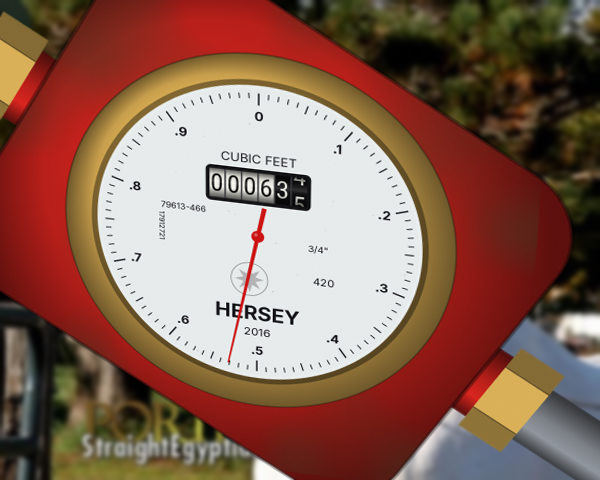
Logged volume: 634.53; ft³
